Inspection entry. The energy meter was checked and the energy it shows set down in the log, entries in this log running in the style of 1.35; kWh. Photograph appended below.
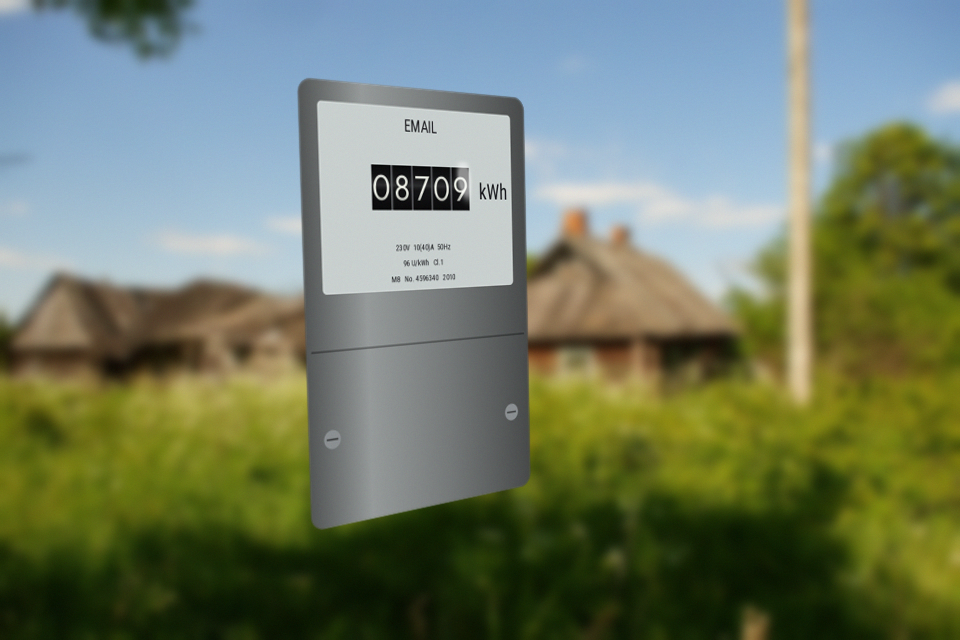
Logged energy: 8709; kWh
